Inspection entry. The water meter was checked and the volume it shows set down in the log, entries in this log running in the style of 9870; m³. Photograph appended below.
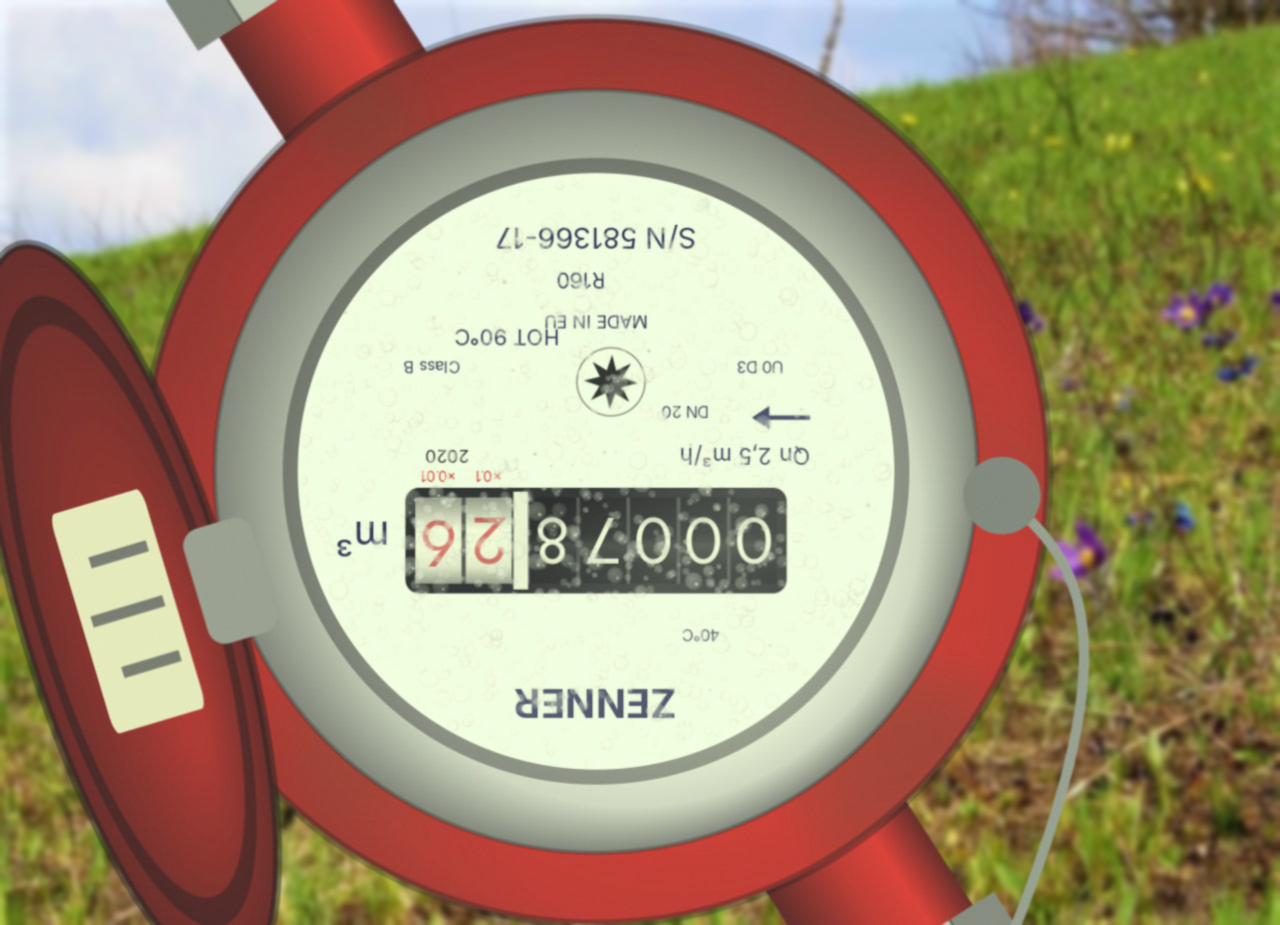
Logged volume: 78.26; m³
